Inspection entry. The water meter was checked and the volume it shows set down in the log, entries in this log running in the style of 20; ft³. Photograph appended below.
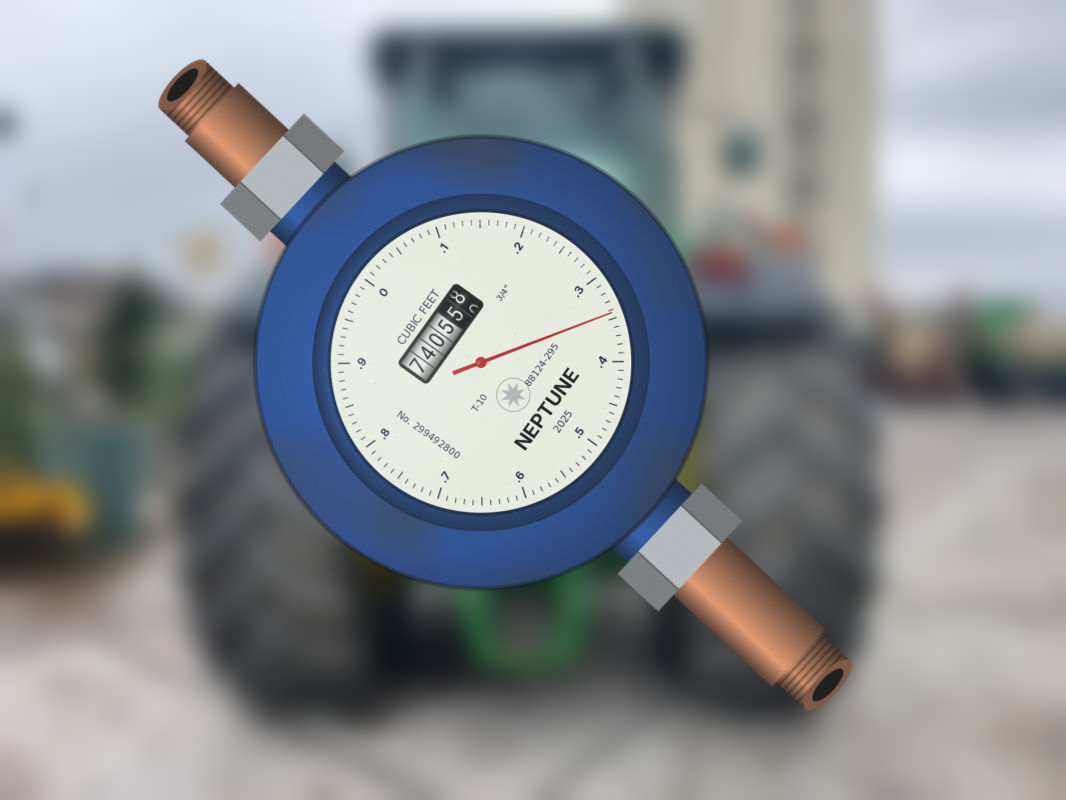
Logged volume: 740558.34; ft³
